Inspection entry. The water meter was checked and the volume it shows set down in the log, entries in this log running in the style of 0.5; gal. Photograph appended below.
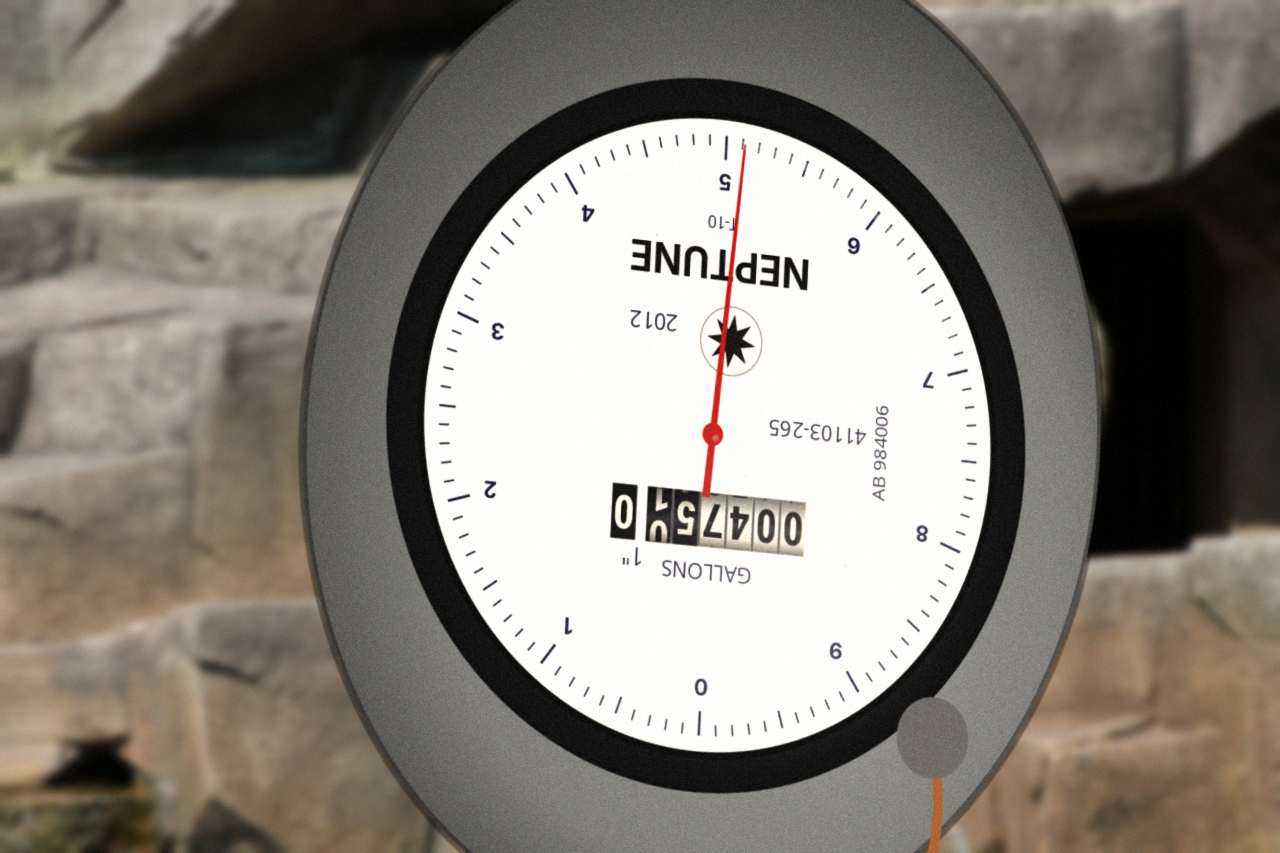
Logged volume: 47505.1; gal
